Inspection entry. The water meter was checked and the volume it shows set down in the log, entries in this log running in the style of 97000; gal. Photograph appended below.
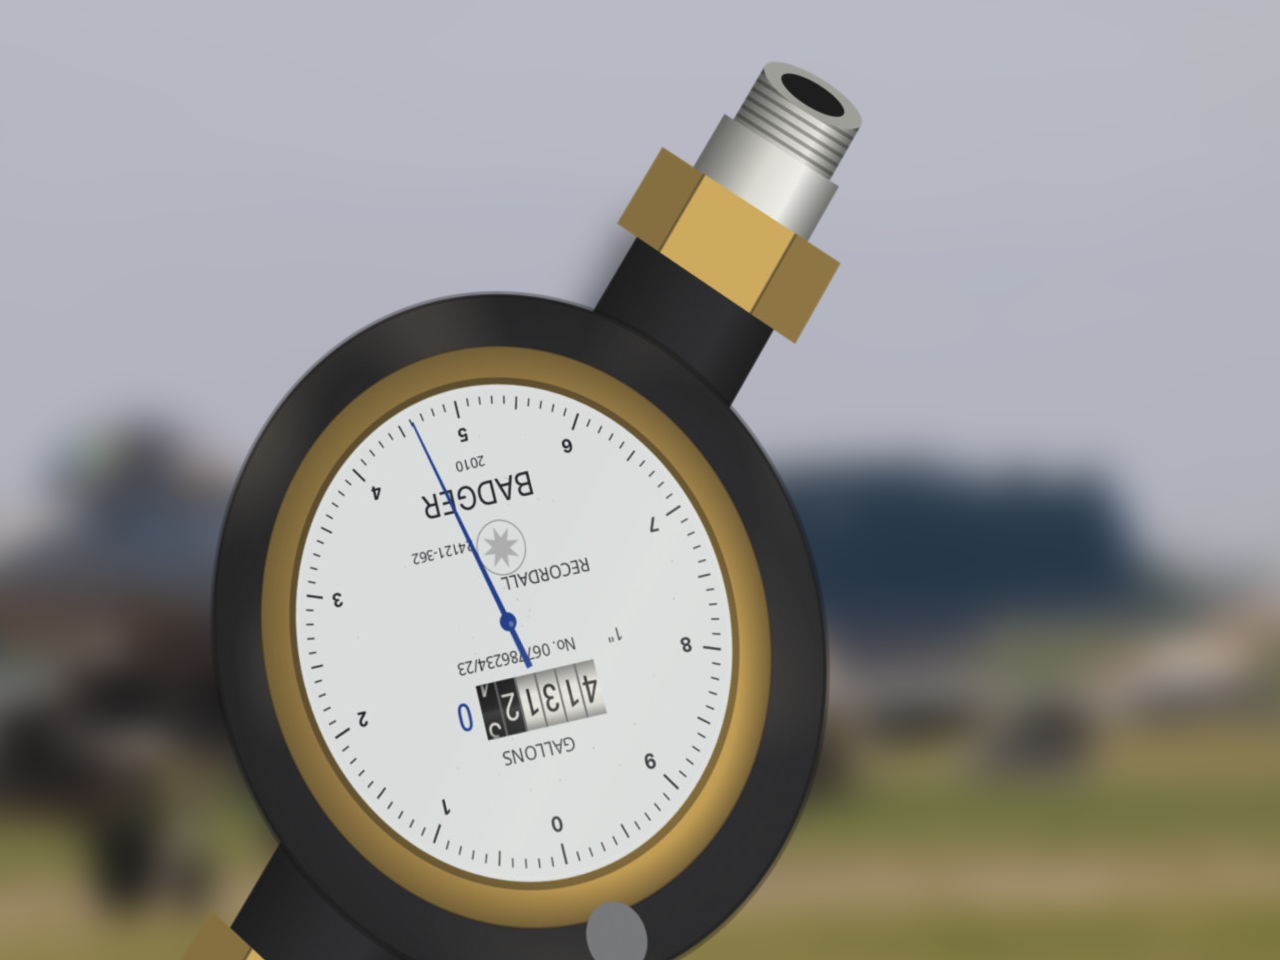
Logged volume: 4131234.6; gal
